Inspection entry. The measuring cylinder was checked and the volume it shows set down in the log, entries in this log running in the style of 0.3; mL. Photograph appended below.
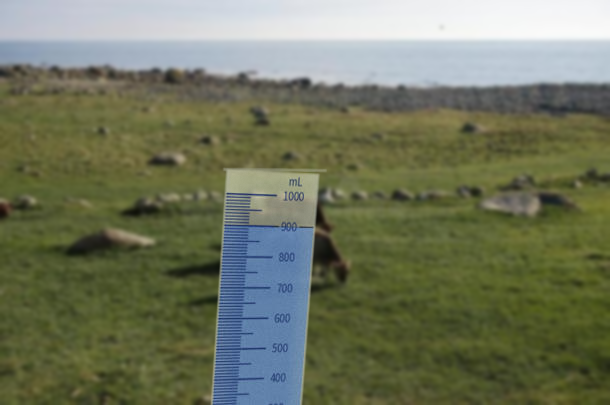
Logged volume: 900; mL
